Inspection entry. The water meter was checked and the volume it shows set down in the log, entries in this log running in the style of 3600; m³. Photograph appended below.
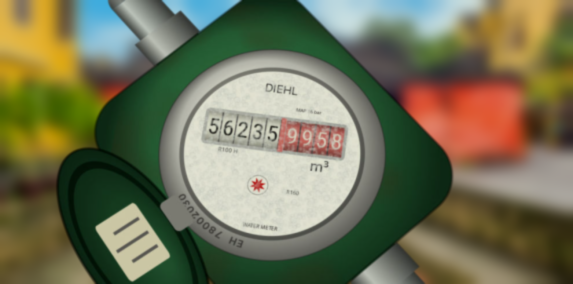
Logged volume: 56235.9958; m³
